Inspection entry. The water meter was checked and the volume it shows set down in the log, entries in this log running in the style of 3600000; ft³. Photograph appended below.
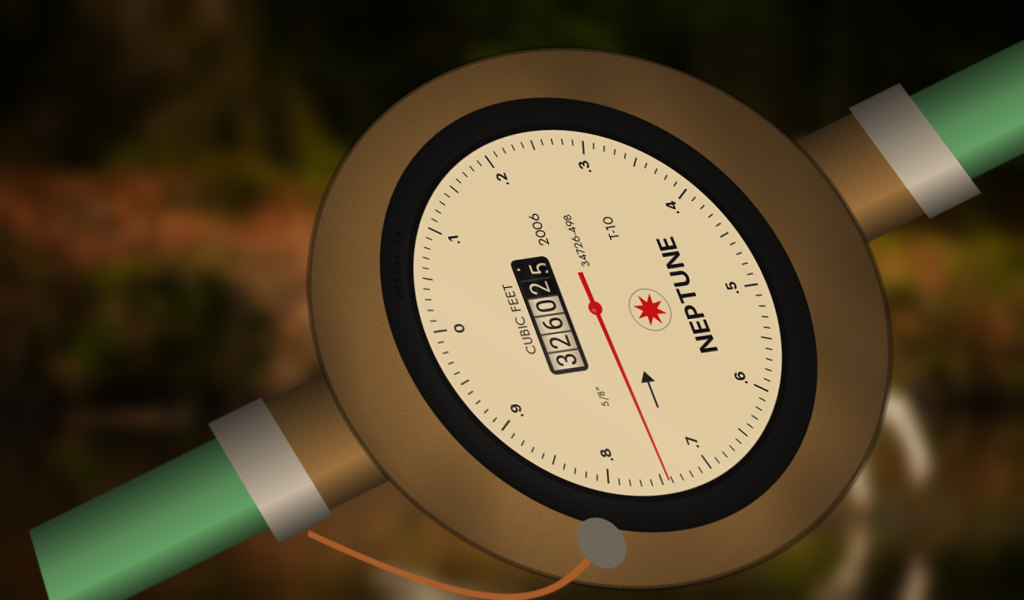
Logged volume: 326024.74; ft³
